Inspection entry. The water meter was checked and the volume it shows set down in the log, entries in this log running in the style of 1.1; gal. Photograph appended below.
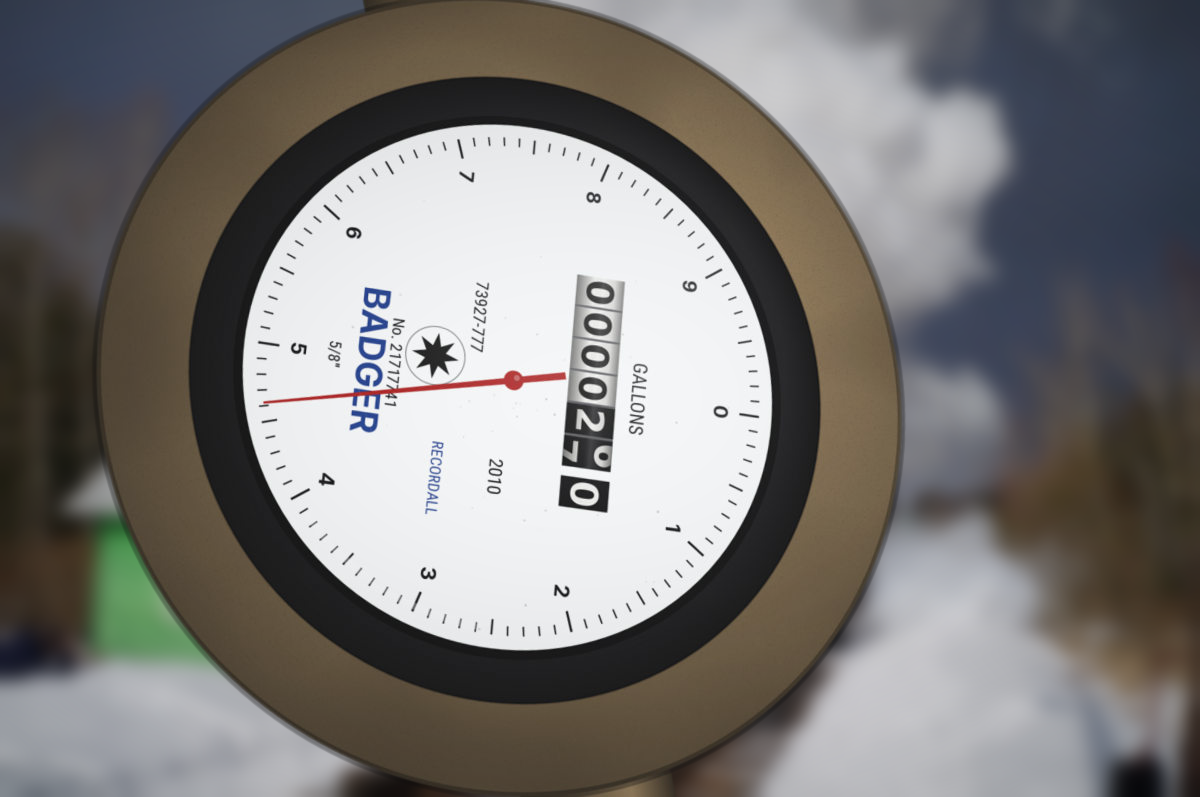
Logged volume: 264.6; gal
